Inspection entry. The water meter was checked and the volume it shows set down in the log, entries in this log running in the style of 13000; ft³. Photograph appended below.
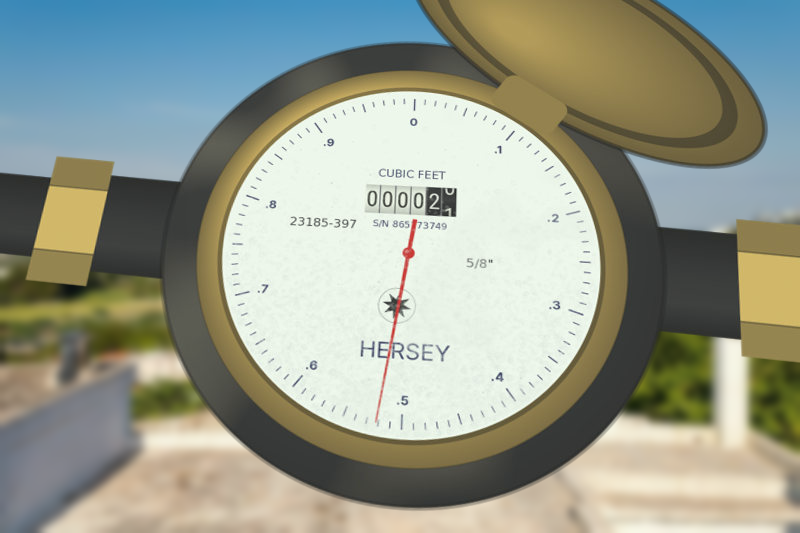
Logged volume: 20.52; ft³
